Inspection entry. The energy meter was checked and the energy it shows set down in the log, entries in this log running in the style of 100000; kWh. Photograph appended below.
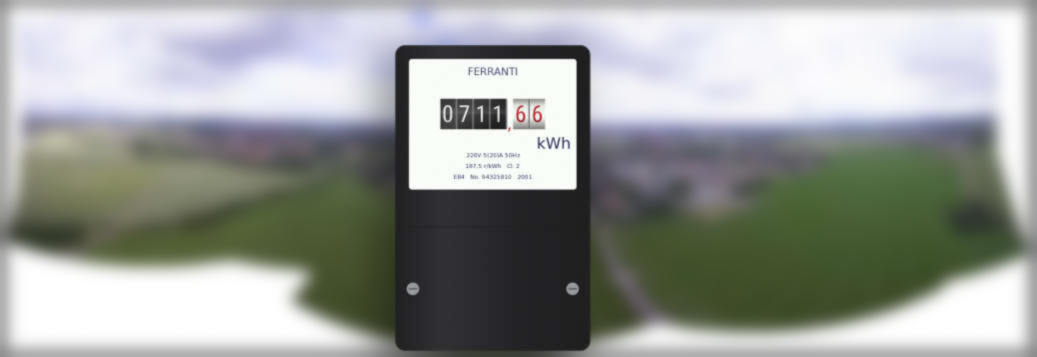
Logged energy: 711.66; kWh
